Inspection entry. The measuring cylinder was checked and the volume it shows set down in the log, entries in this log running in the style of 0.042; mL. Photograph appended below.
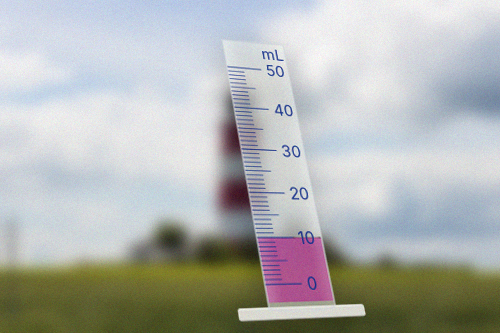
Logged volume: 10; mL
